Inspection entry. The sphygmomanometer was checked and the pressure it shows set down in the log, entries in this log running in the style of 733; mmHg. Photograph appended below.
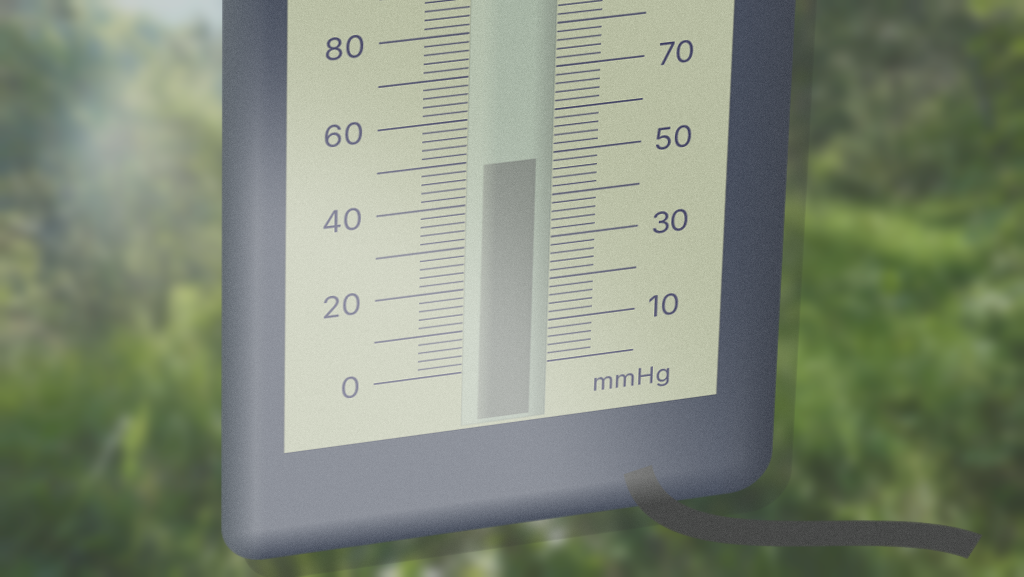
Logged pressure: 49; mmHg
